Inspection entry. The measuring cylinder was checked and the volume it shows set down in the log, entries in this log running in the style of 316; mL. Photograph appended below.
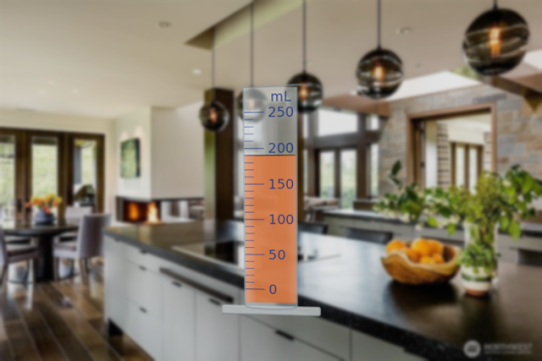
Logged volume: 190; mL
